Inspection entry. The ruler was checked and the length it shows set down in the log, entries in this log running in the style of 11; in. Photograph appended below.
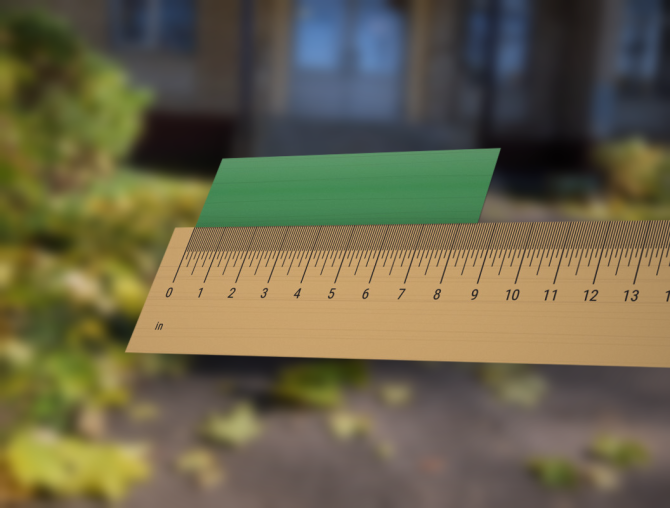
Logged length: 8.5; in
